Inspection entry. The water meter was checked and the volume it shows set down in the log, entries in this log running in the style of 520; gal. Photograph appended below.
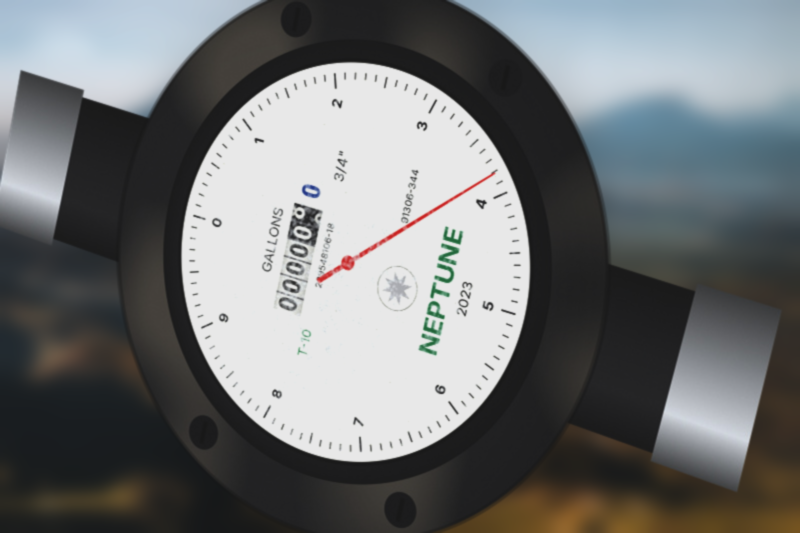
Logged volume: 83.8; gal
